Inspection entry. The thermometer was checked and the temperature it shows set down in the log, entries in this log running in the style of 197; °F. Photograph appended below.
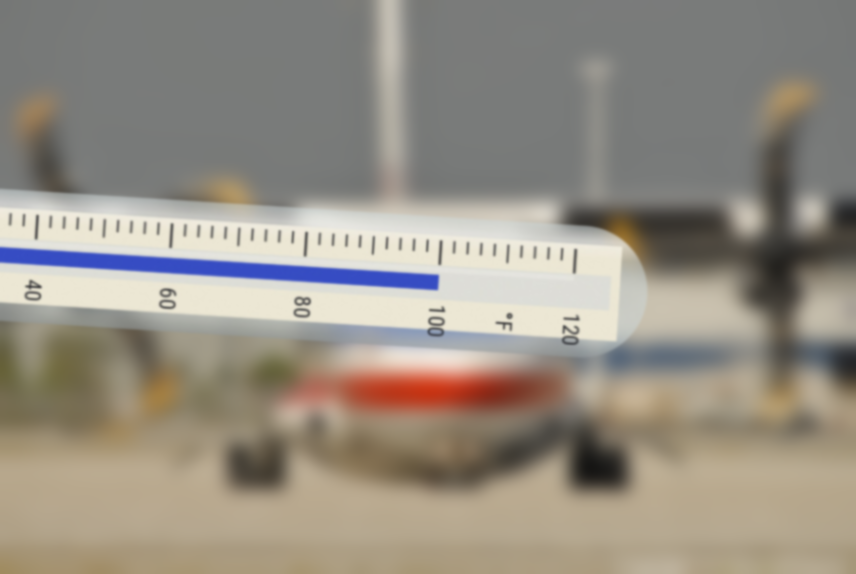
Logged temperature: 100; °F
